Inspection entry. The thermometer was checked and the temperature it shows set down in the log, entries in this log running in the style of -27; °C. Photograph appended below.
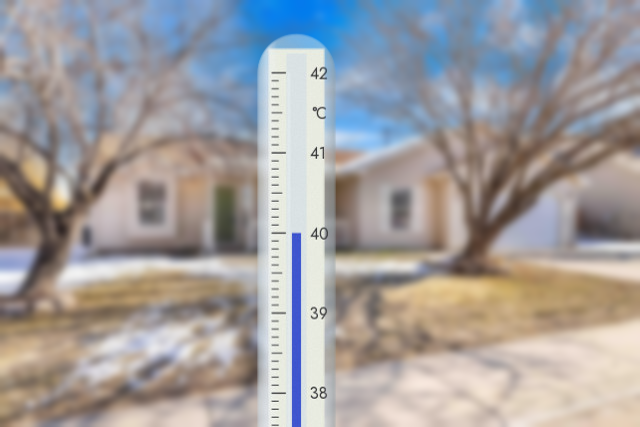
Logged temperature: 40; °C
